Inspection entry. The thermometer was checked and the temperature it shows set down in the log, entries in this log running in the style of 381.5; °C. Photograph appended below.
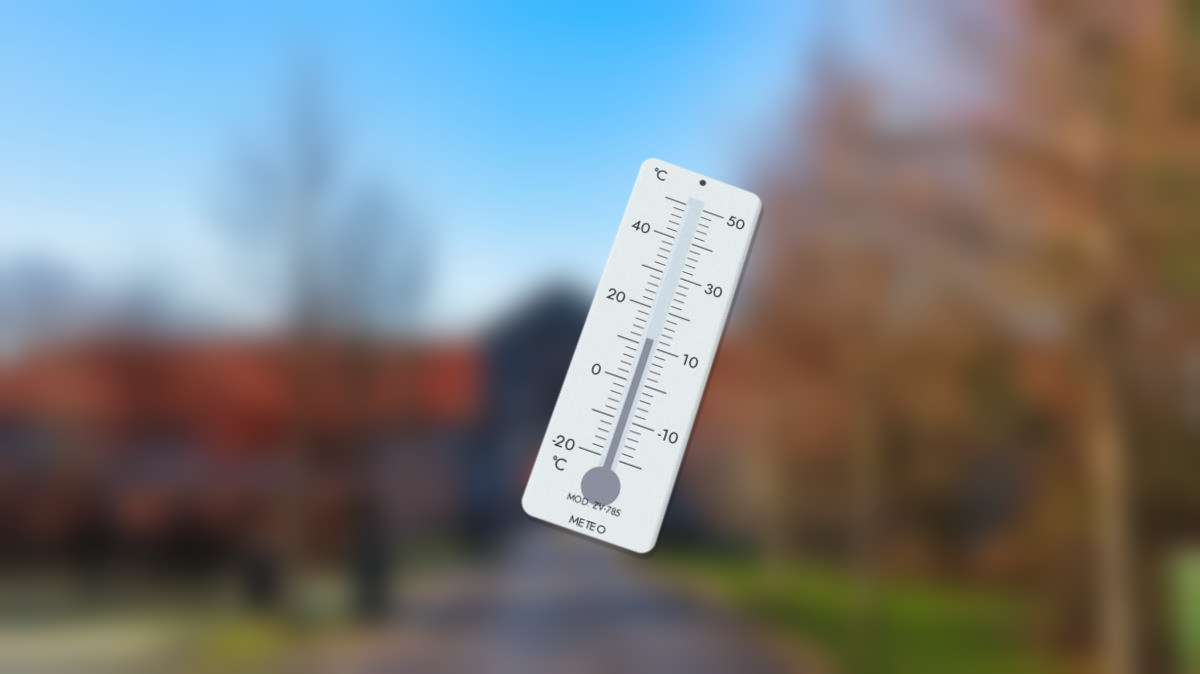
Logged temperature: 12; °C
